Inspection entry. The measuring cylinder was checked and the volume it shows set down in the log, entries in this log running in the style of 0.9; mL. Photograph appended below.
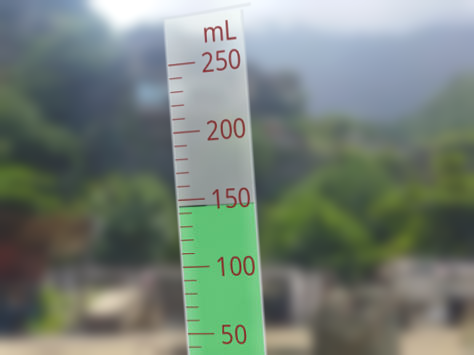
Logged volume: 145; mL
